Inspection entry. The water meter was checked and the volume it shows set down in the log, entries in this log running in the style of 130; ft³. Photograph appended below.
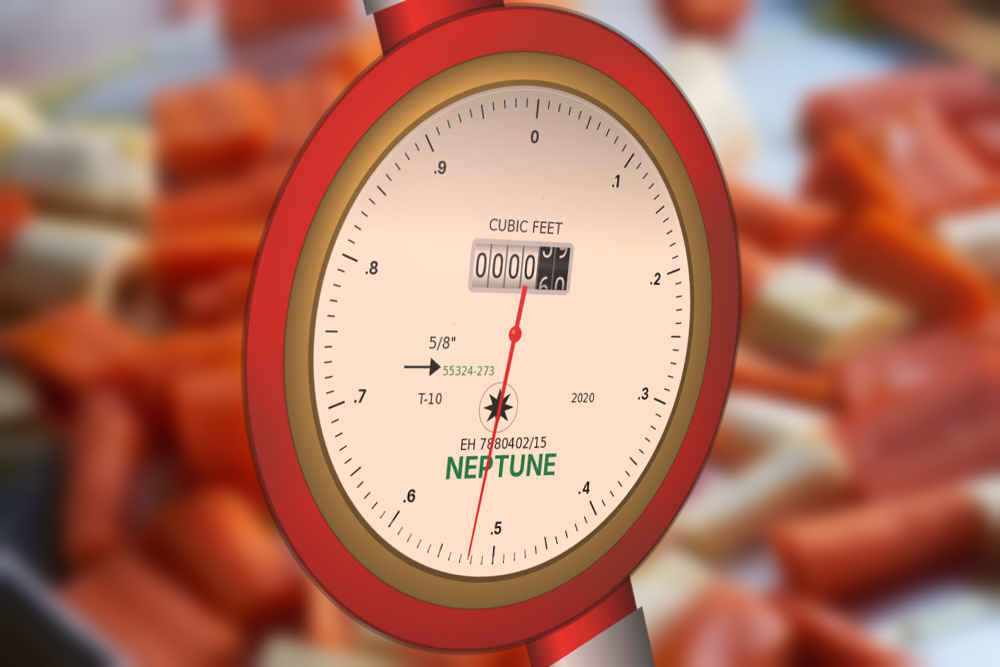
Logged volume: 59.52; ft³
